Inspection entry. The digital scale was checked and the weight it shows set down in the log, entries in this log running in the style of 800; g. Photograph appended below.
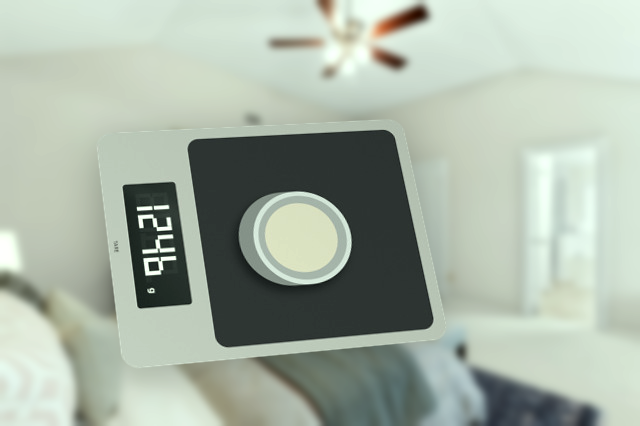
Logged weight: 1246; g
